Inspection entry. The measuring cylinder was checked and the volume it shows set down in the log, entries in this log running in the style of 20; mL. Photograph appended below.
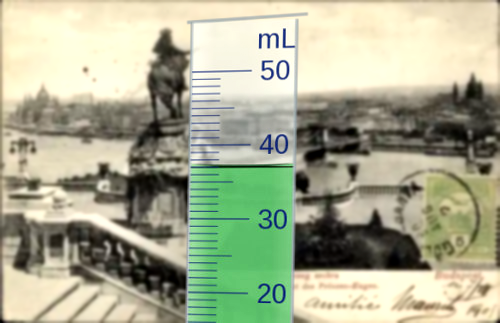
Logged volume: 37; mL
